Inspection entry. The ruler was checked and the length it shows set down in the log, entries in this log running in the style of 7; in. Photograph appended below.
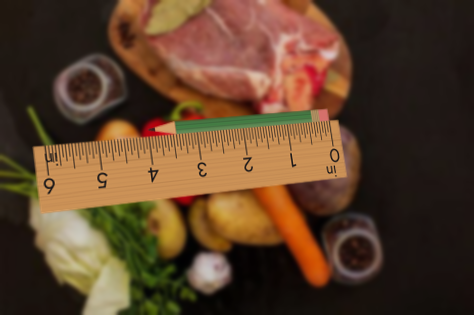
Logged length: 4; in
